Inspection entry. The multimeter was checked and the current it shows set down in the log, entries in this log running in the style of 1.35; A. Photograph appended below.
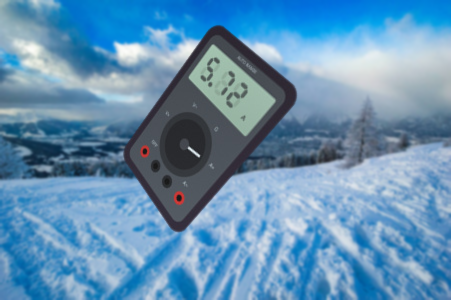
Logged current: 5.72; A
